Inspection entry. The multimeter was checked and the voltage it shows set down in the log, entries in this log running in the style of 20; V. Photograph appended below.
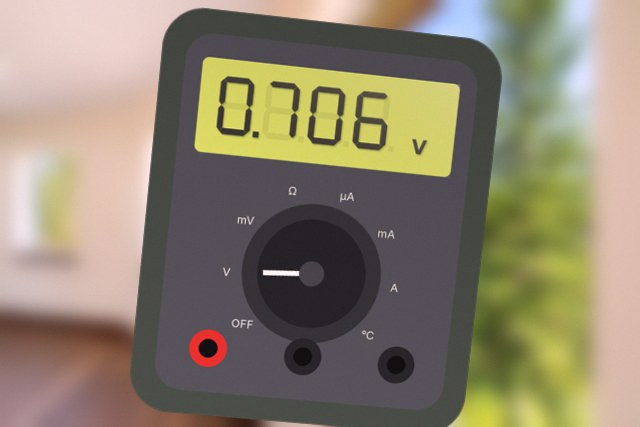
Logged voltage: 0.706; V
